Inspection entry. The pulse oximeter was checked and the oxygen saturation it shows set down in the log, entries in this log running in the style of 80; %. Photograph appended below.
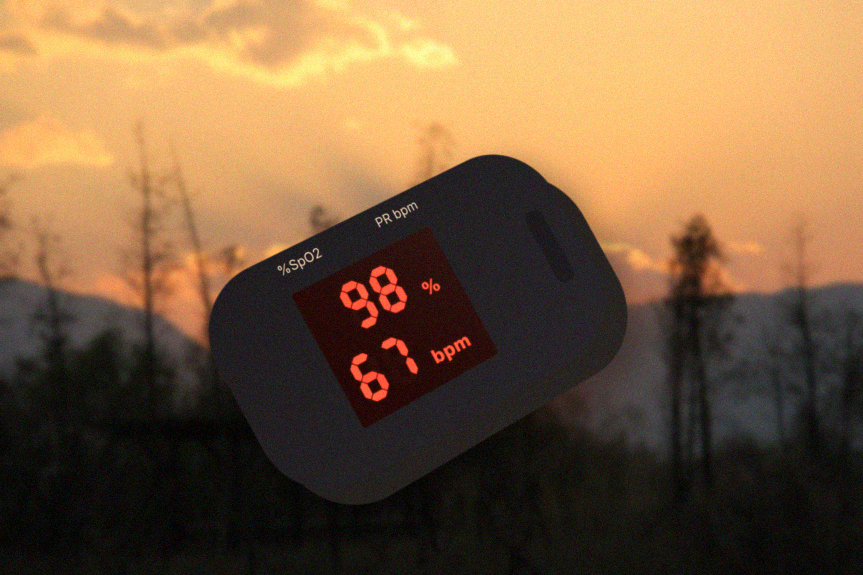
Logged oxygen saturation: 98; %
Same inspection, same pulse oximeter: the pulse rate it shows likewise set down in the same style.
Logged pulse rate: 67; bpm
